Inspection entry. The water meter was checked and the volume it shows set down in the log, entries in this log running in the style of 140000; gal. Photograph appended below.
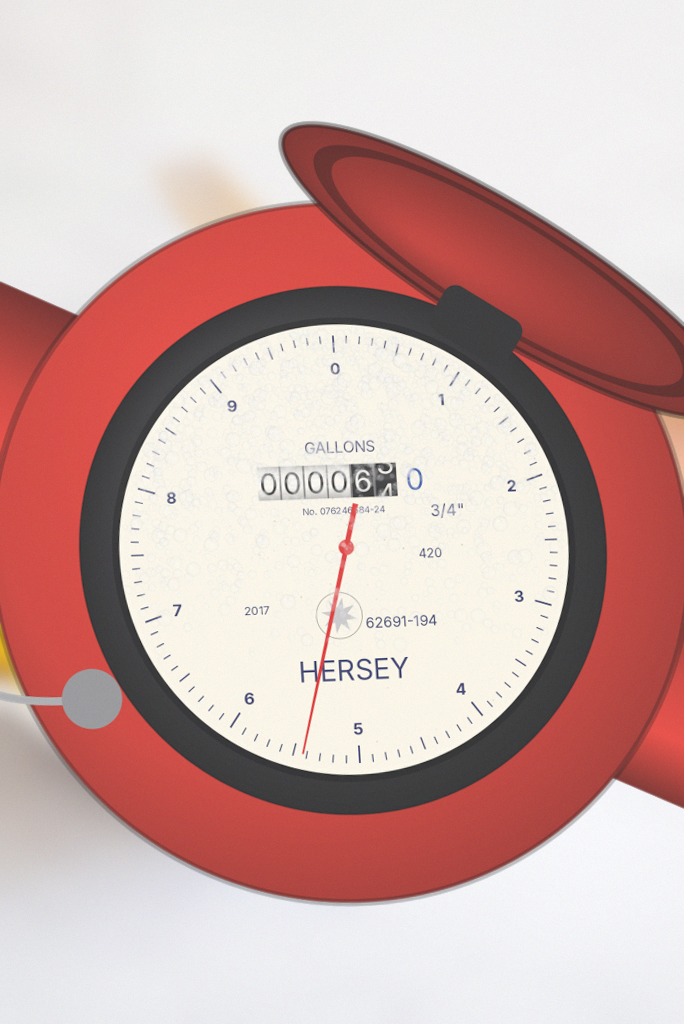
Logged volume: 635.4; gal
